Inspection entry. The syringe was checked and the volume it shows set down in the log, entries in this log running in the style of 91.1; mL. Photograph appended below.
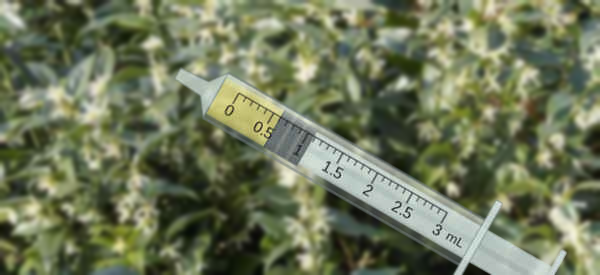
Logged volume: 0.6; mL
